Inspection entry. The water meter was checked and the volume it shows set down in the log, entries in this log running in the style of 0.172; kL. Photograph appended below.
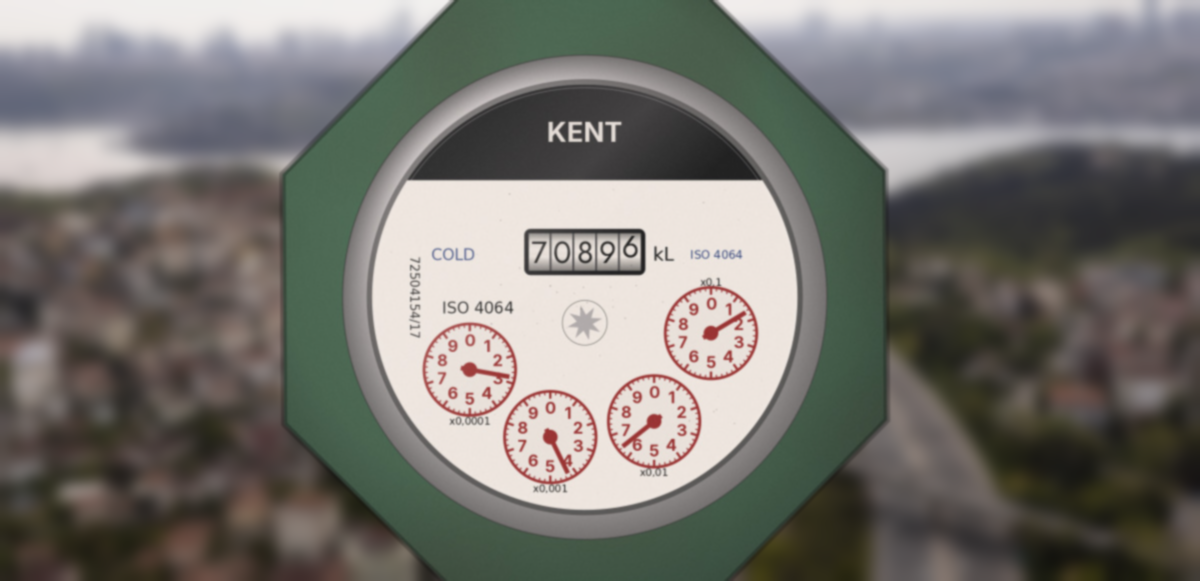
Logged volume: 70896.1642; kL
